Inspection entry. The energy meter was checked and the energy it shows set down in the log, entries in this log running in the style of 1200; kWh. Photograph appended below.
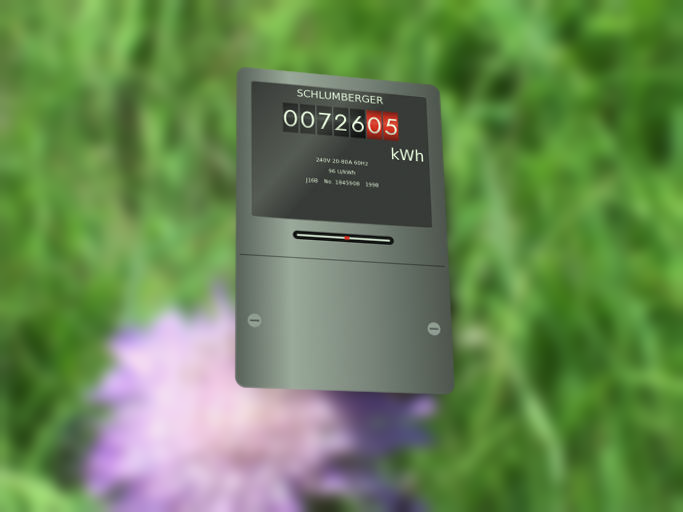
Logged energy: 726.05; kWh
